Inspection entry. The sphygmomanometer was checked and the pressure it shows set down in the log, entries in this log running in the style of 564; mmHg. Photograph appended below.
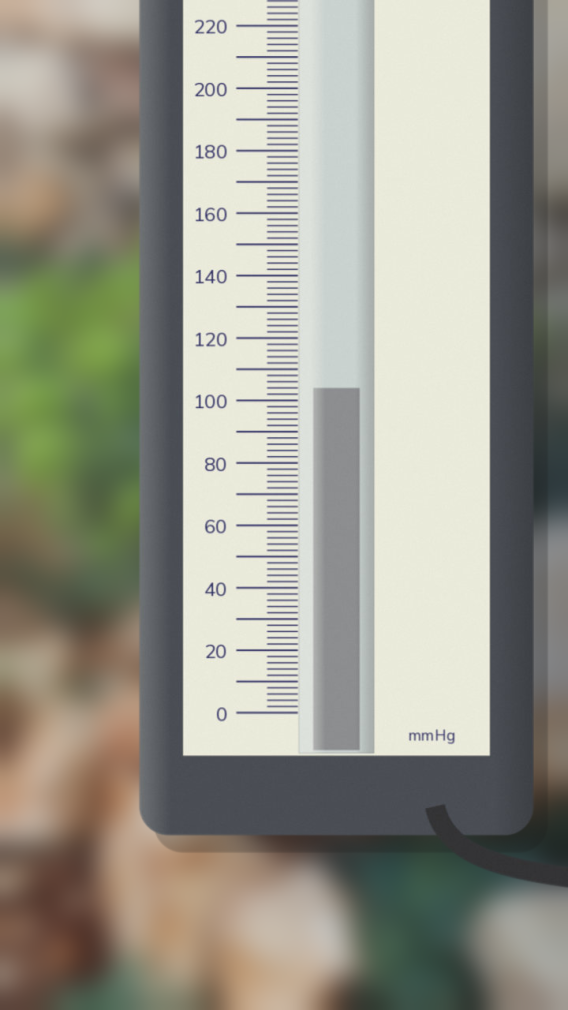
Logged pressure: 104; mmHg
